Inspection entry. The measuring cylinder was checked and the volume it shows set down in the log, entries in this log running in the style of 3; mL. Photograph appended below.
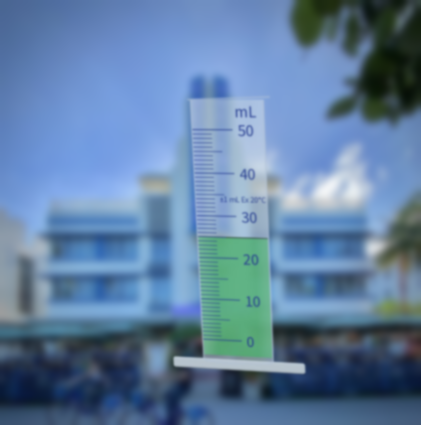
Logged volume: 25; mL
